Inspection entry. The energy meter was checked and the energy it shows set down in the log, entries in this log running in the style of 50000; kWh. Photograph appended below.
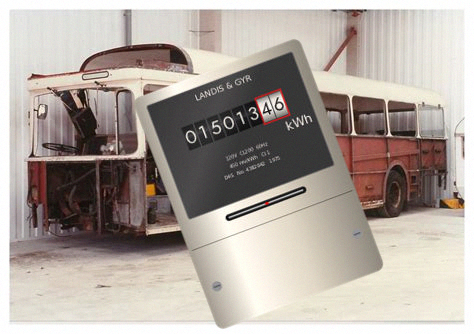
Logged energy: 15013.46; kWh
